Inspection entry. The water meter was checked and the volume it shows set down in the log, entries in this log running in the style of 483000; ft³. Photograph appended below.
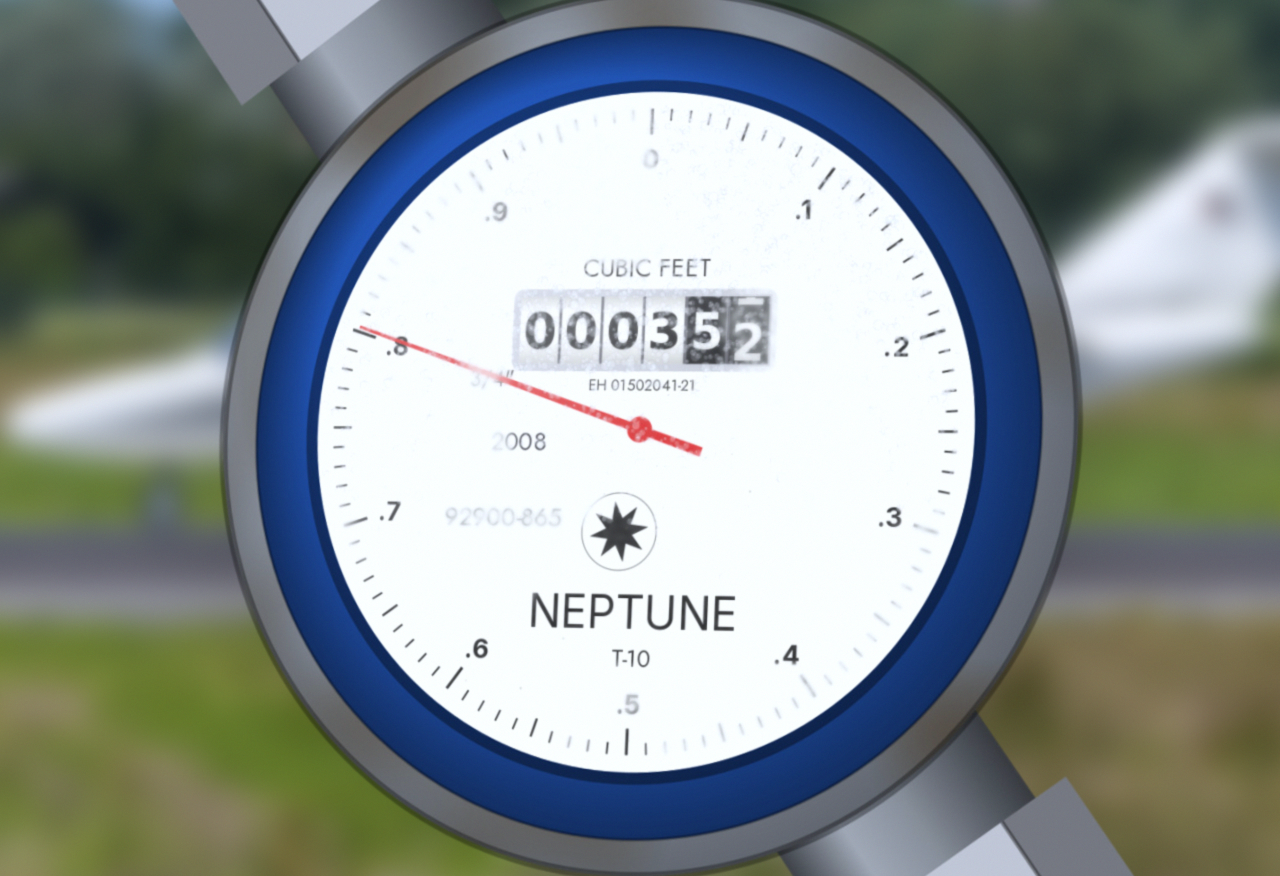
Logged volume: 351.80; ft³
